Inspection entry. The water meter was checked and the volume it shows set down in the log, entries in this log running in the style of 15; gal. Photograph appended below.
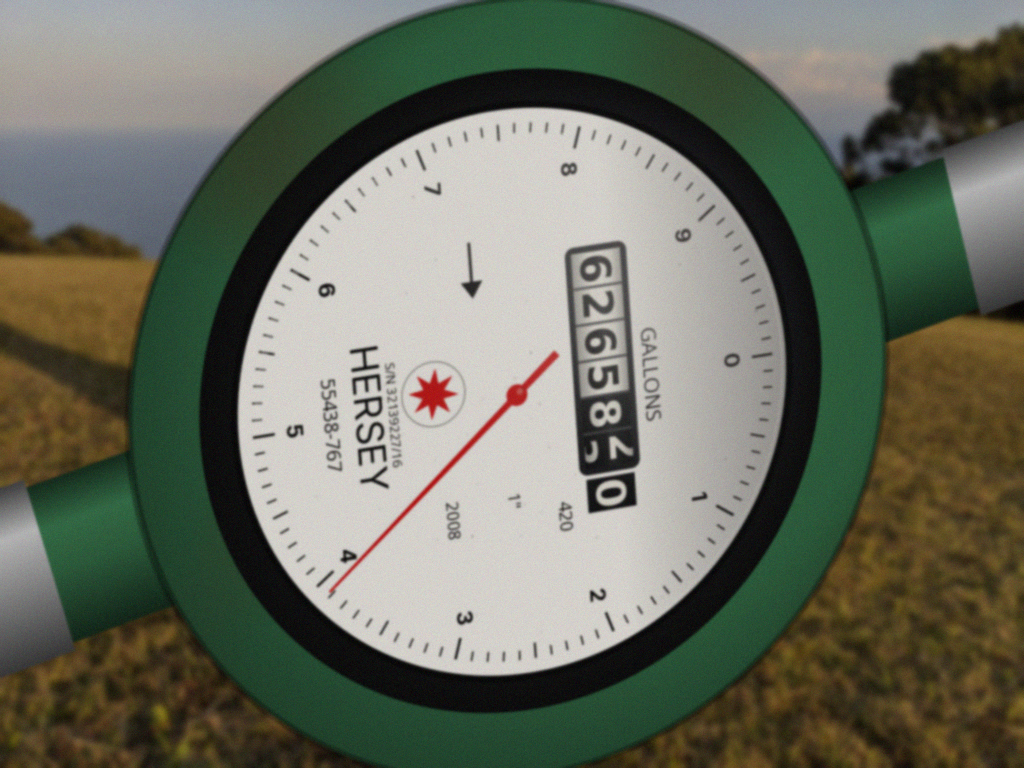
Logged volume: 6265823.9; gal
